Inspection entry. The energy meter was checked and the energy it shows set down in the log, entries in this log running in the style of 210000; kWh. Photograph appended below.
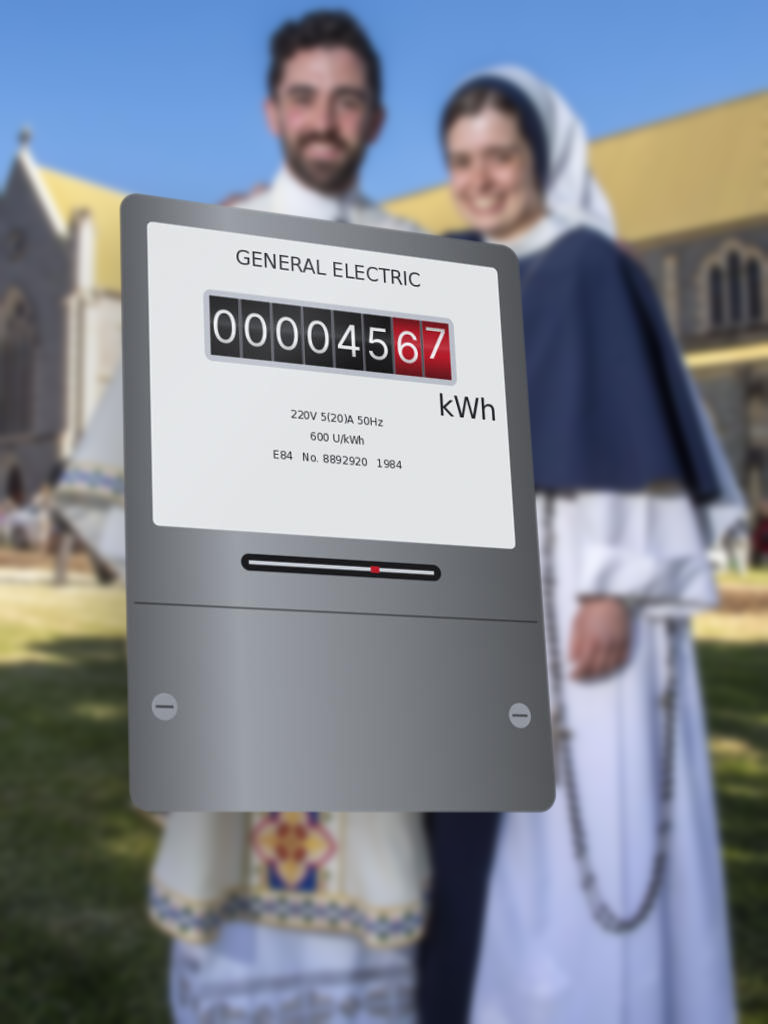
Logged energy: 45.67; kWh
